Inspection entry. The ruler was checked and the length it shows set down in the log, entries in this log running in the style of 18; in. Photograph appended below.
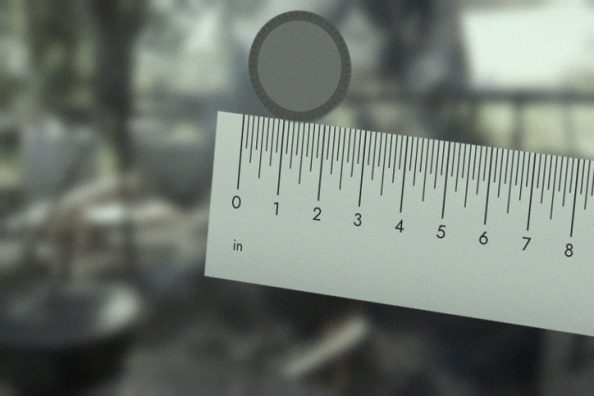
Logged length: 2.5; in
